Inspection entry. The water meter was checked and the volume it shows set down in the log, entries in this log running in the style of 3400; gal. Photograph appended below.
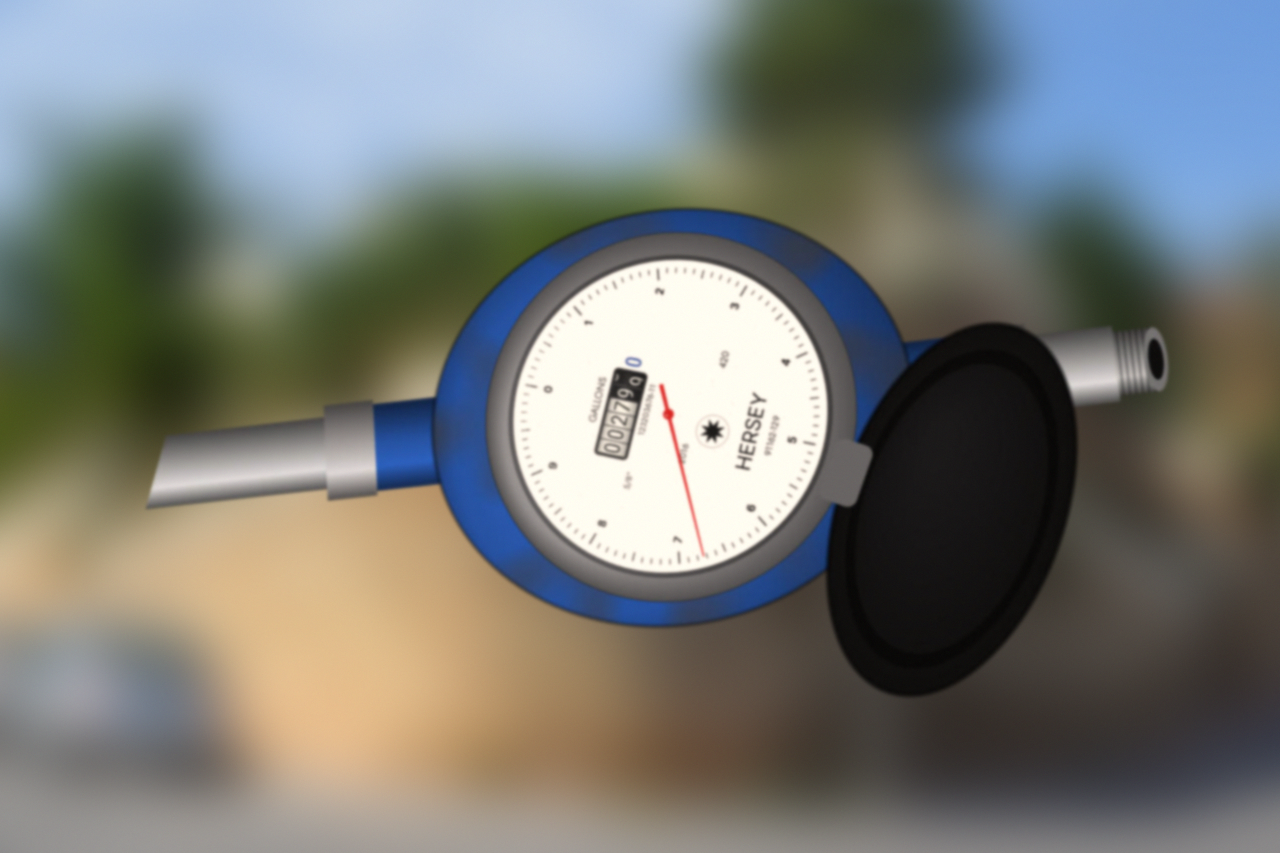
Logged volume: 27986.7; gal
